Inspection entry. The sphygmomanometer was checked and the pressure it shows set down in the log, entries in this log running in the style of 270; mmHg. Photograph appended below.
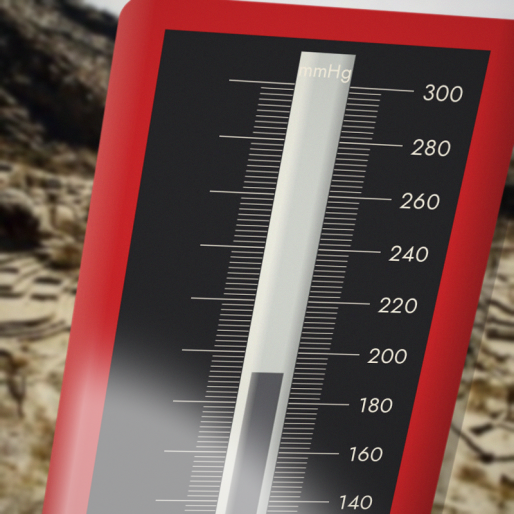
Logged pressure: 192; mmHg
